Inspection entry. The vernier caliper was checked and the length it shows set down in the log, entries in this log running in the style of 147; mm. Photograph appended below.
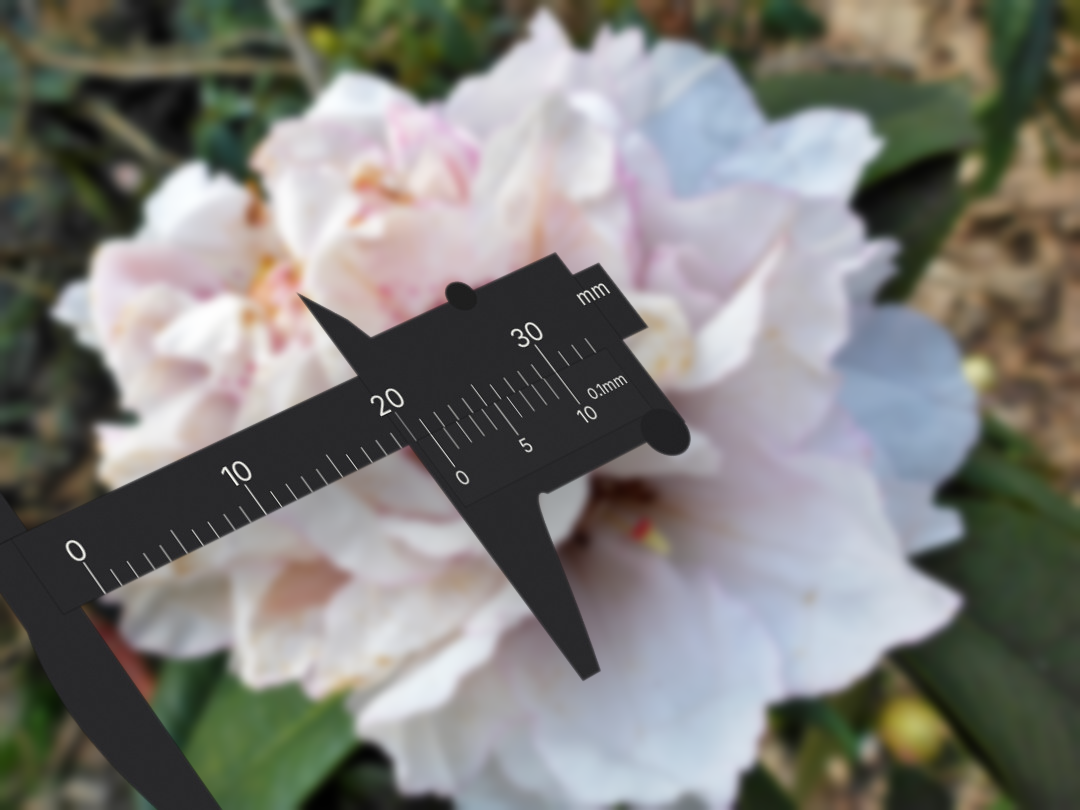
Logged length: 21.0; mm
